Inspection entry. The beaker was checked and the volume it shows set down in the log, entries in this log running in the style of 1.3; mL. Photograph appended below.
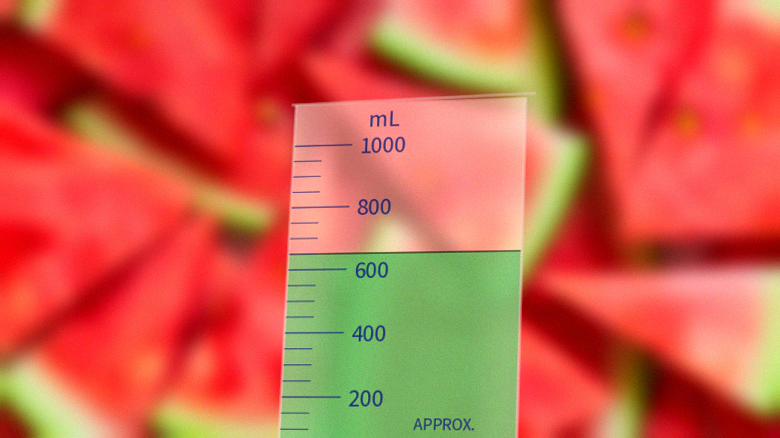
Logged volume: 650; mL
